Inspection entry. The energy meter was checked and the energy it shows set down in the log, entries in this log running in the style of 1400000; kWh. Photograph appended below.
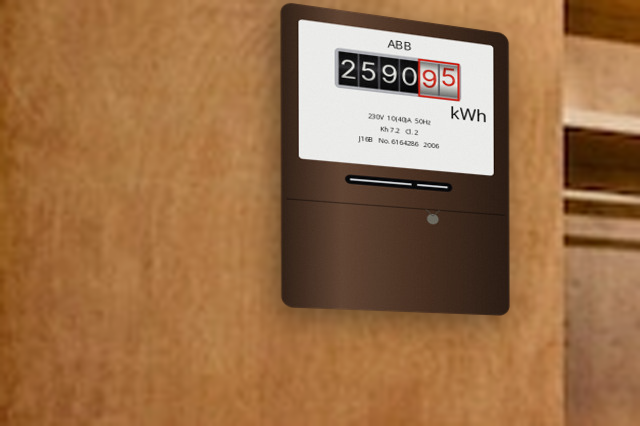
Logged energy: 2590.95; kWh
